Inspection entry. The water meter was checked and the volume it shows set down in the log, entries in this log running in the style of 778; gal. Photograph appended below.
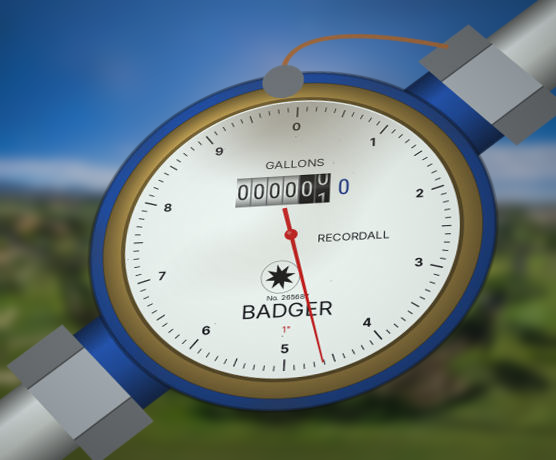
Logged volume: 4.6; gal
